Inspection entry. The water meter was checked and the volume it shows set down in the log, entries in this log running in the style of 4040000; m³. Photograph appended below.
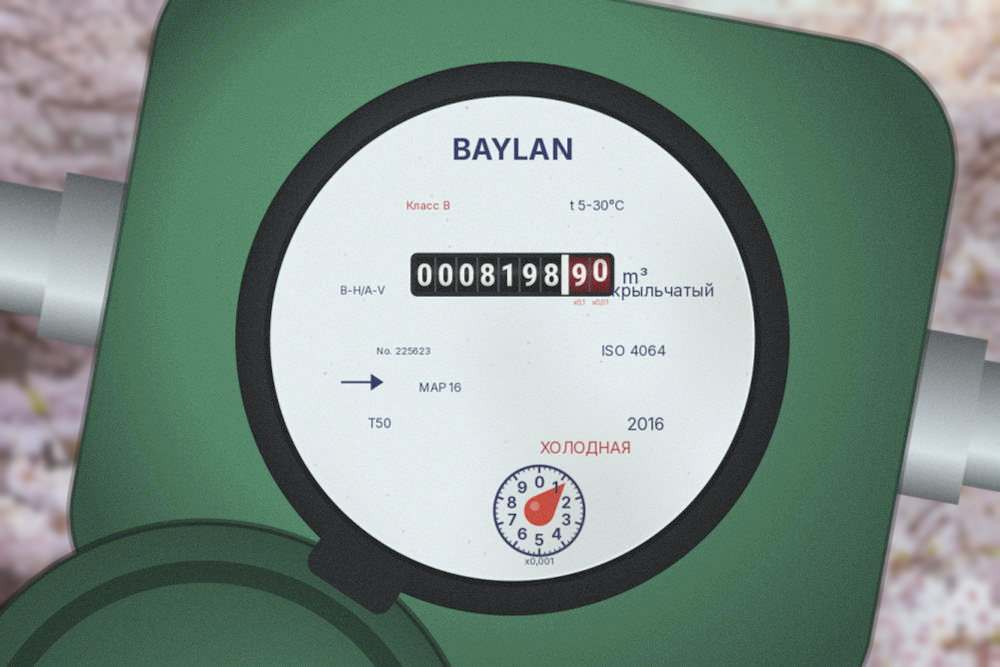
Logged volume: 8198.901; m³
